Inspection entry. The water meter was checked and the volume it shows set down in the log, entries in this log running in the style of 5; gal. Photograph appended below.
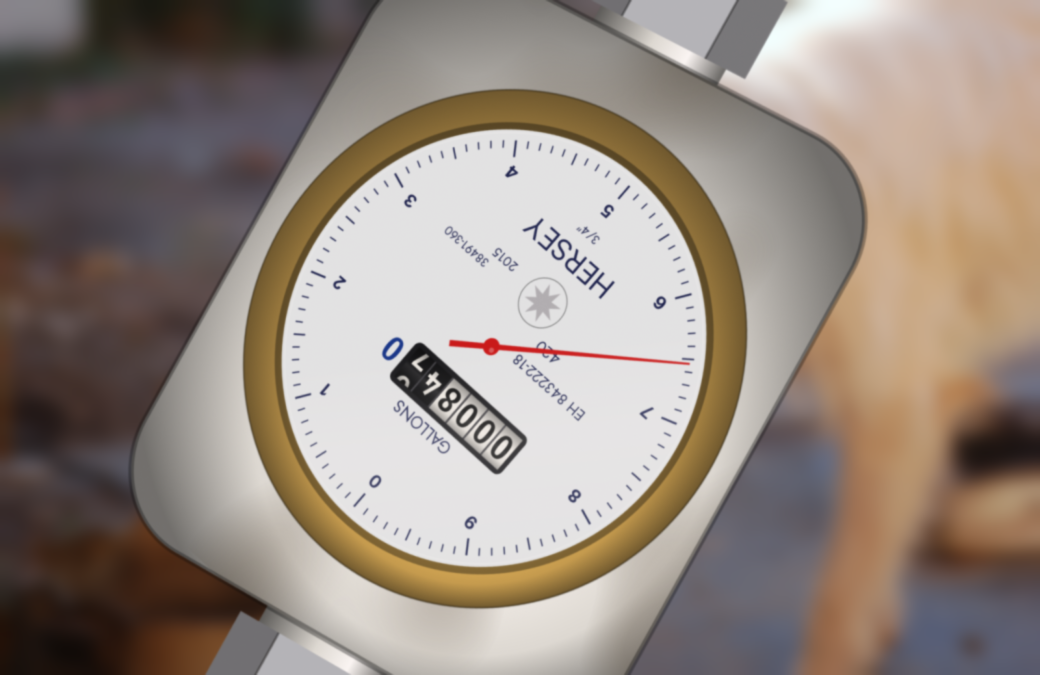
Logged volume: 8466.5; gal
